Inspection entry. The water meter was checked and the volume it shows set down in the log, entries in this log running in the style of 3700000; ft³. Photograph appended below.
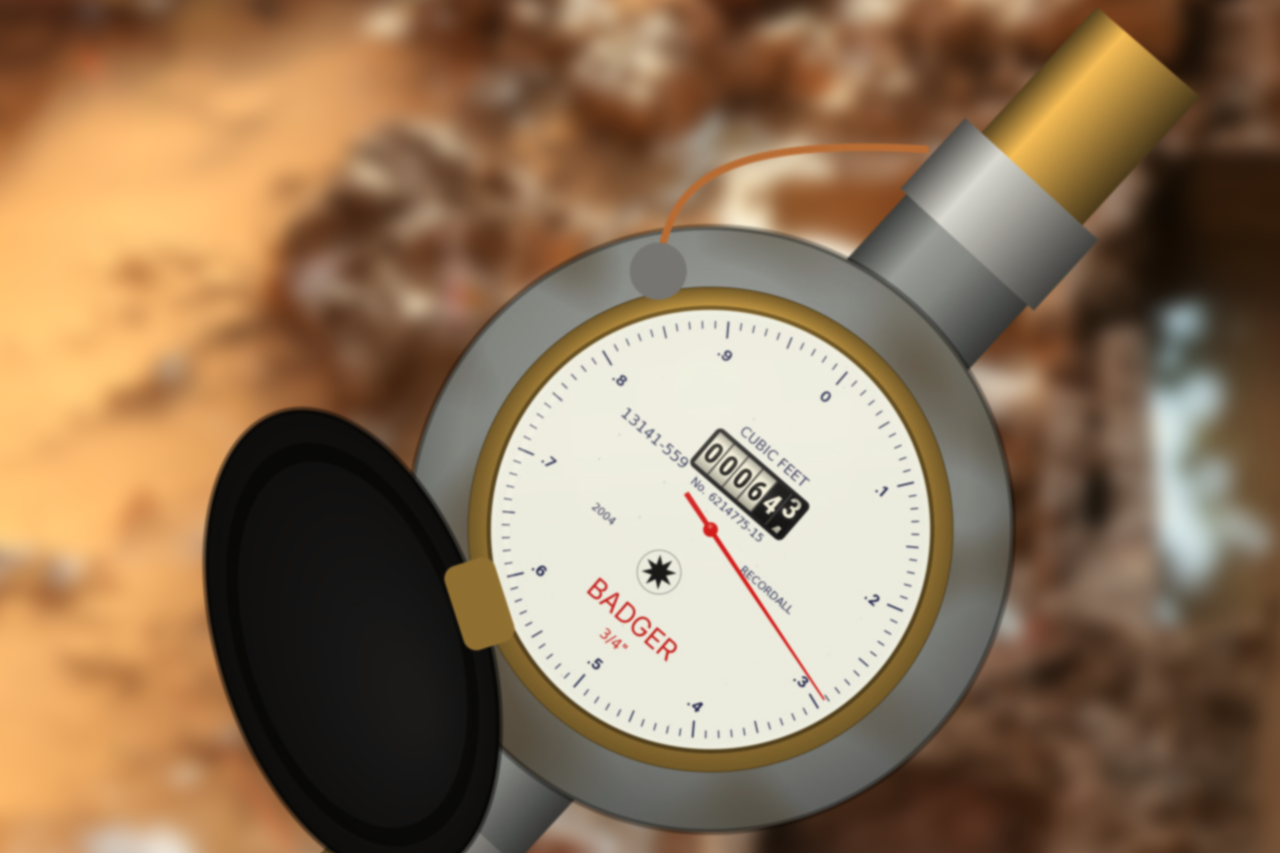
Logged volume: 643.29; ft³
